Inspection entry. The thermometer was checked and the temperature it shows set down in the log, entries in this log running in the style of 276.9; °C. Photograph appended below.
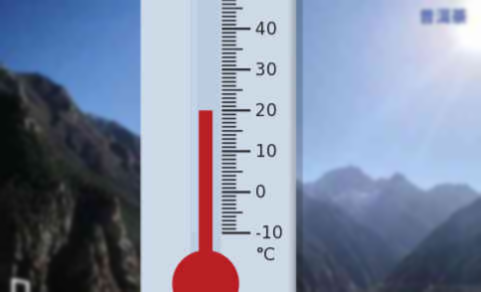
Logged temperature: 20; °C
